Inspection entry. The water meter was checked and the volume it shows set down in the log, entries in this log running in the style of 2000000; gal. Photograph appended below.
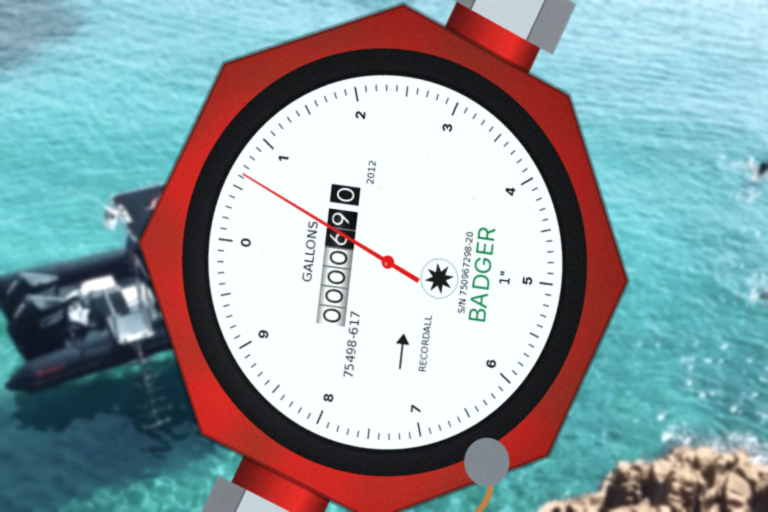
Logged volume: 690.6; gal
